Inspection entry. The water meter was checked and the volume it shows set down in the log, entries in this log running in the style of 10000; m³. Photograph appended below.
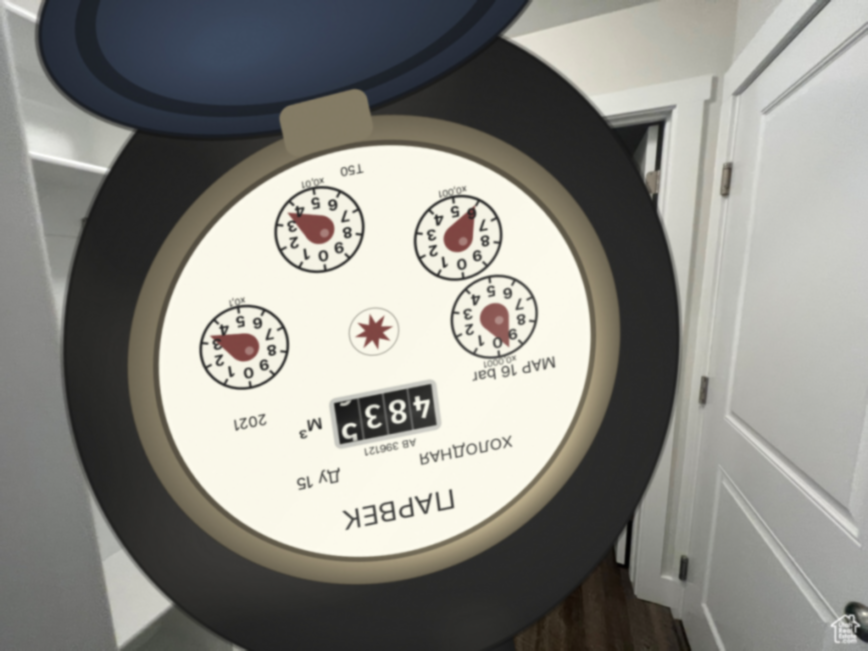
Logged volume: 4835.3359; m³
